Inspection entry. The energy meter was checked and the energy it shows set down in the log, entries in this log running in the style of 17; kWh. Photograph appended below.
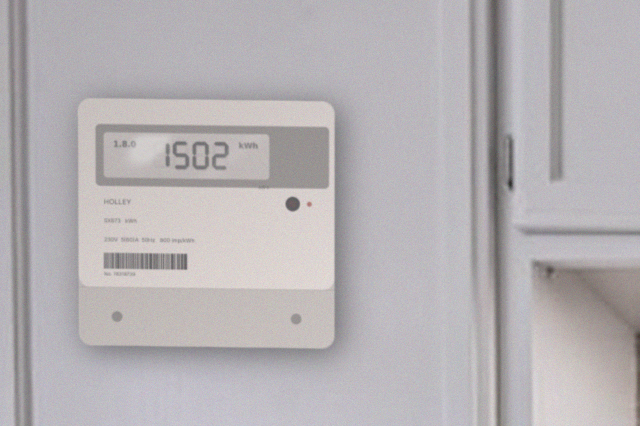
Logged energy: 1502; kWh
